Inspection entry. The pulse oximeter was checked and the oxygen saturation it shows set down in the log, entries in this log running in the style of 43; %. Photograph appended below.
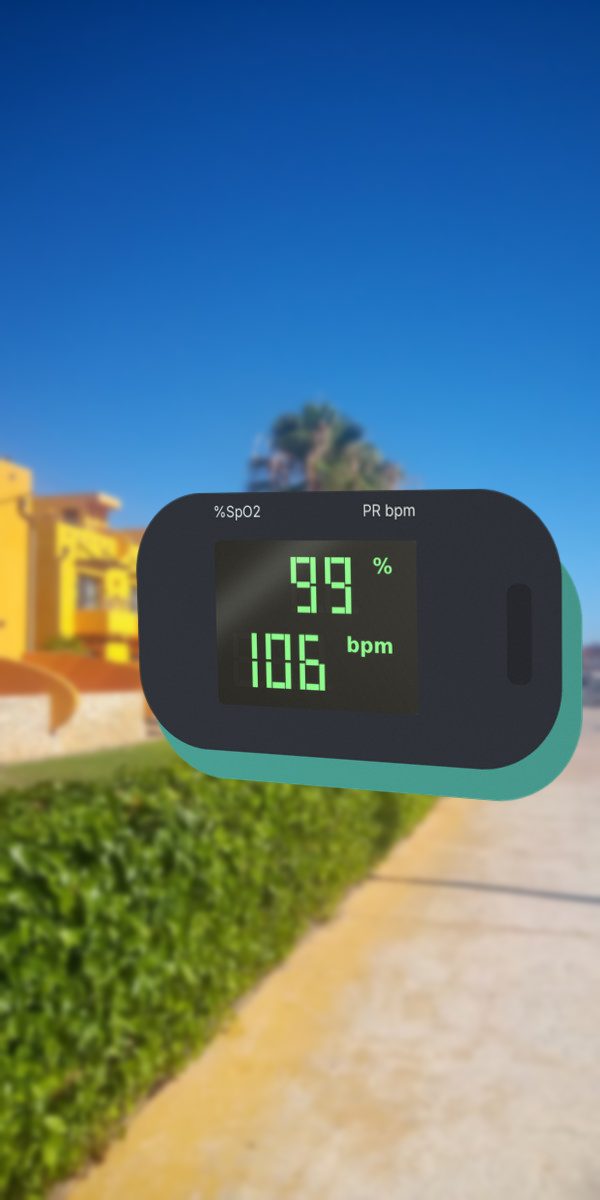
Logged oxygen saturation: 99; %
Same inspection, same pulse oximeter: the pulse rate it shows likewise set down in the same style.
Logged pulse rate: 106; bpm
